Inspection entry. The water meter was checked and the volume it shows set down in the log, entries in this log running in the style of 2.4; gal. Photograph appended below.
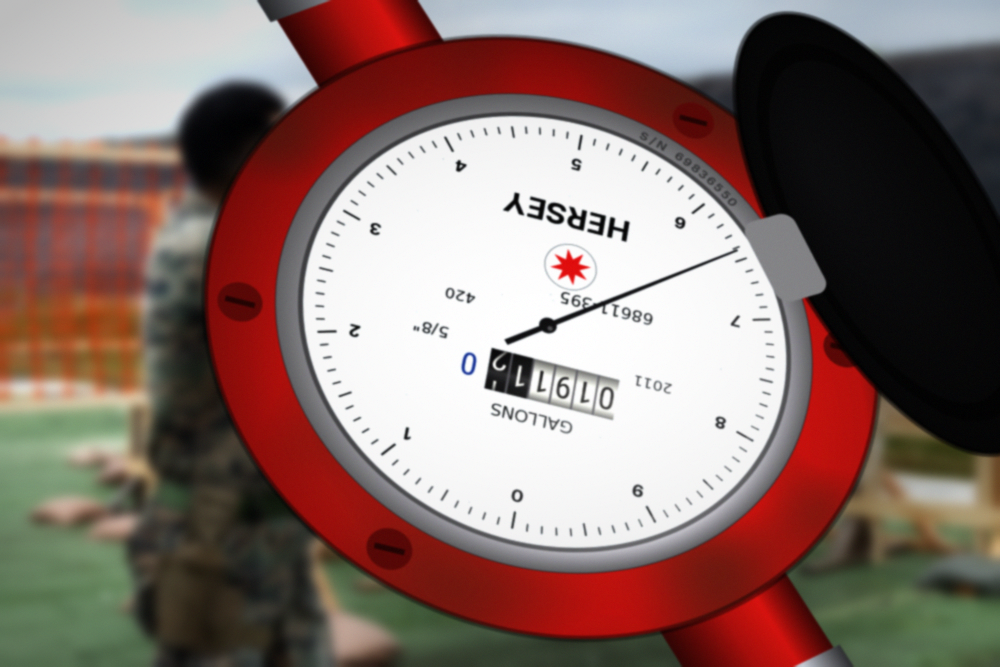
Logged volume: 191116.4; gal
